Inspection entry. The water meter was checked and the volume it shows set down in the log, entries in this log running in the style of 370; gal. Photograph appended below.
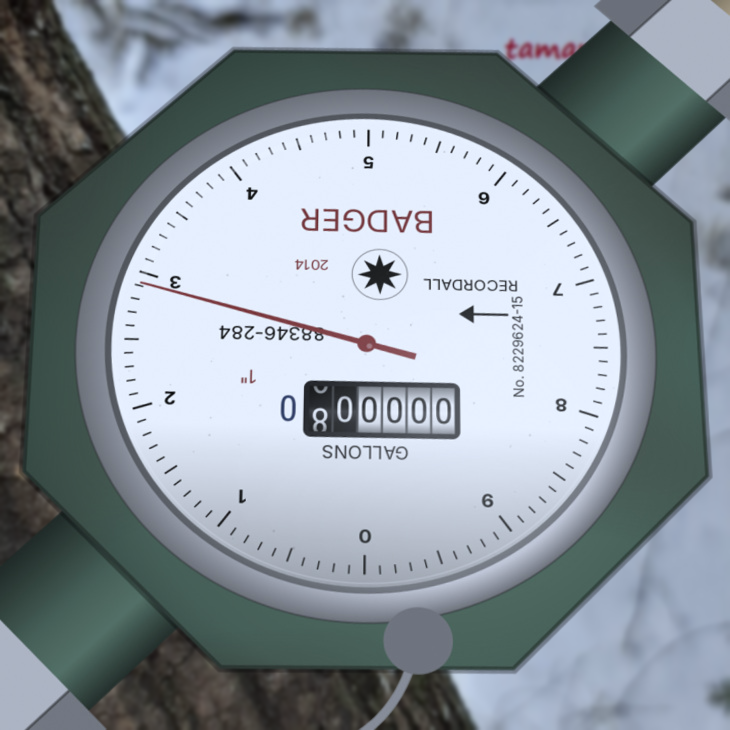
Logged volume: 82.9; gal
